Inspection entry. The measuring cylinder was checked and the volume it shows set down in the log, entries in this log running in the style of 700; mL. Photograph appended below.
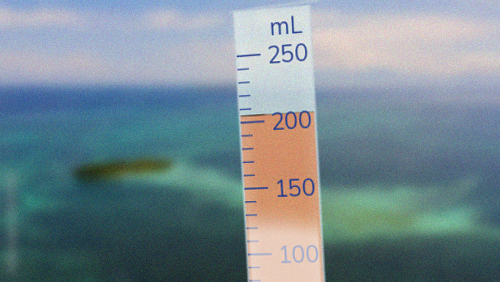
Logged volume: 205; mL
